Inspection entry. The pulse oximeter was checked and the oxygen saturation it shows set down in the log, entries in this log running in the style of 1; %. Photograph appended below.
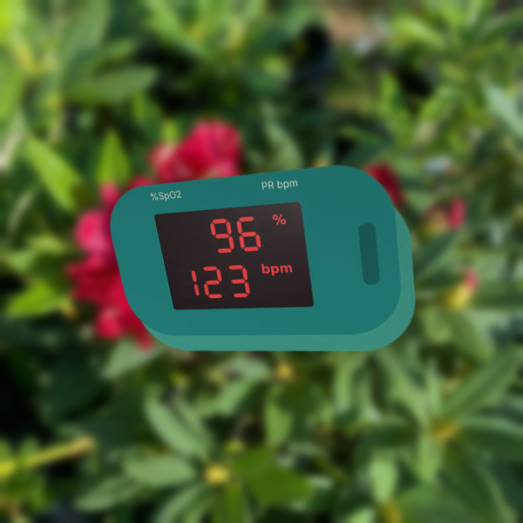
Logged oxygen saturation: 96; %
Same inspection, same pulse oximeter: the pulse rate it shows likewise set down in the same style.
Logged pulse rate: 123; bpm
